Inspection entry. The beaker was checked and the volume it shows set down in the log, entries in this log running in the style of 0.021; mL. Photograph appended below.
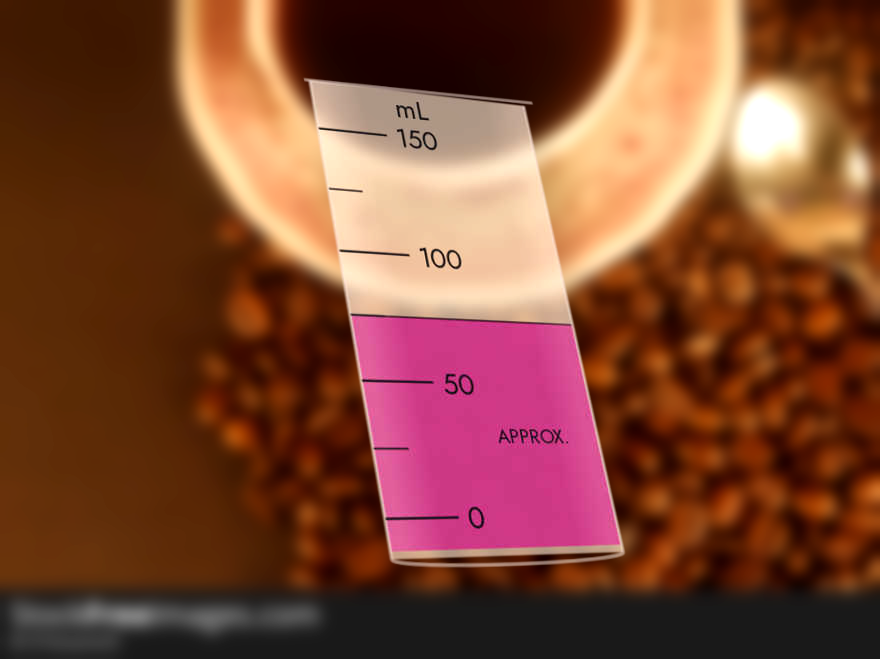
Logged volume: 75; mL
